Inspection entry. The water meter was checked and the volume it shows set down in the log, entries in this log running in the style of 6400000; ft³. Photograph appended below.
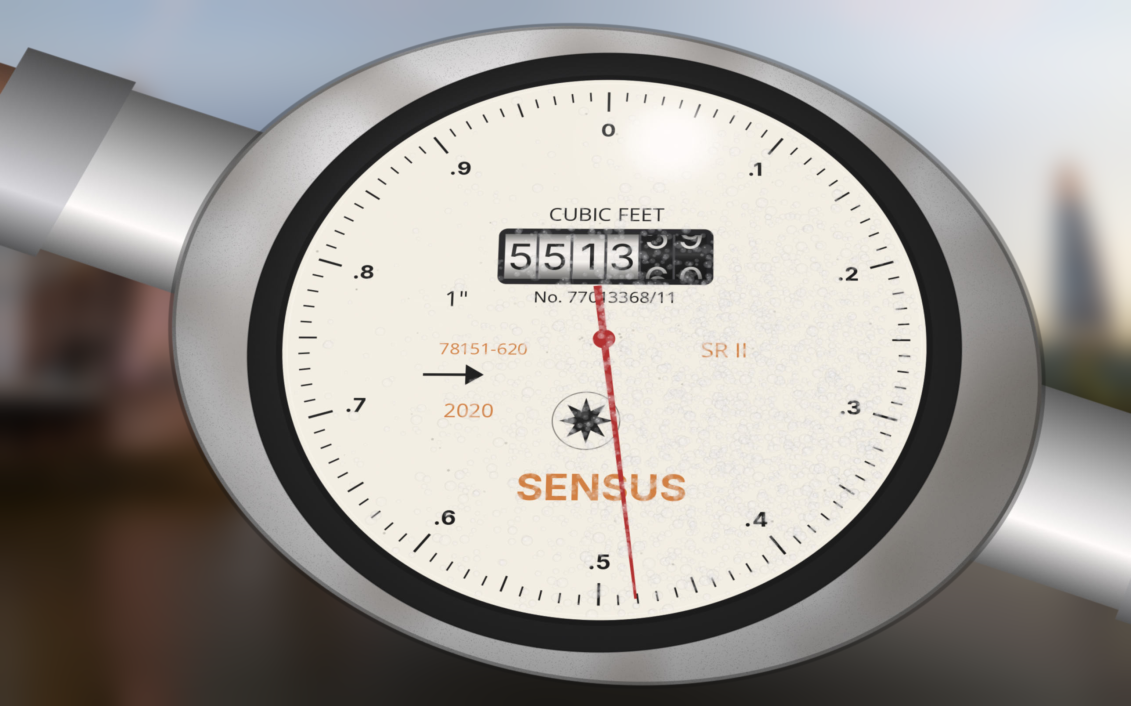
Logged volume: 551359.48; ft³
